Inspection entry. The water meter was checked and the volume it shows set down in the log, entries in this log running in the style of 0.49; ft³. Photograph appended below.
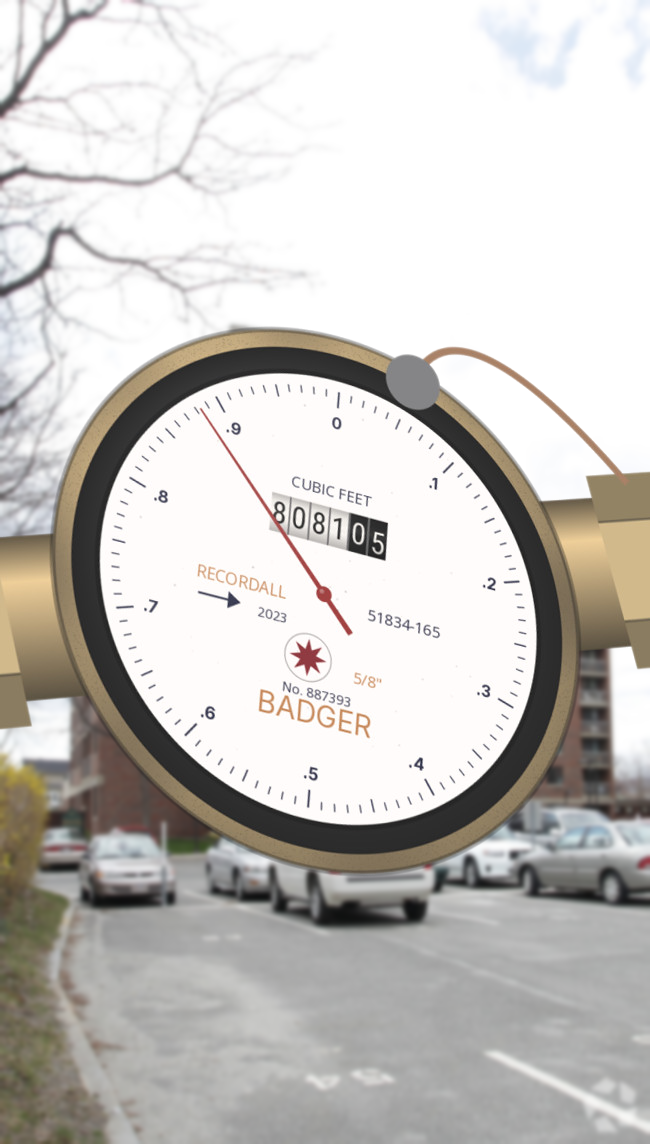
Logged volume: 808104.88; ft³
